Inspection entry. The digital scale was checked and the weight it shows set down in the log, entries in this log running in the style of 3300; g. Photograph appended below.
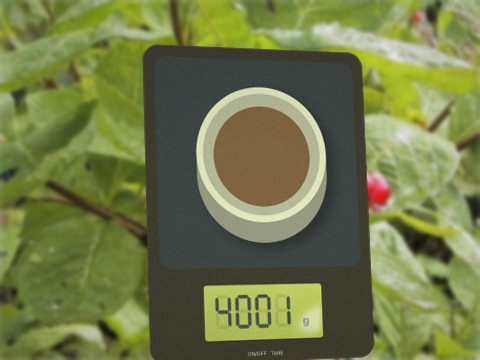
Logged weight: 4001; g
